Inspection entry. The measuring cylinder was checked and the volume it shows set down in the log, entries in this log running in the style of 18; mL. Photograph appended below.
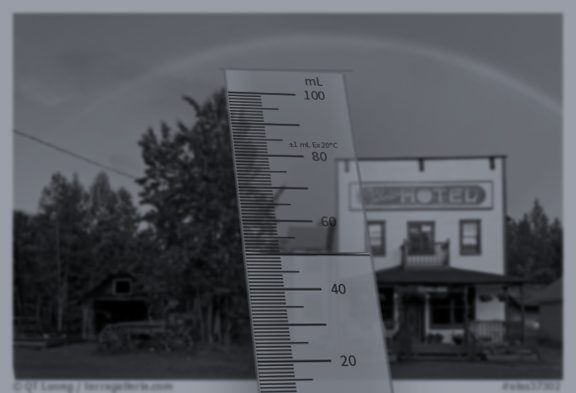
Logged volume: 50; mL
